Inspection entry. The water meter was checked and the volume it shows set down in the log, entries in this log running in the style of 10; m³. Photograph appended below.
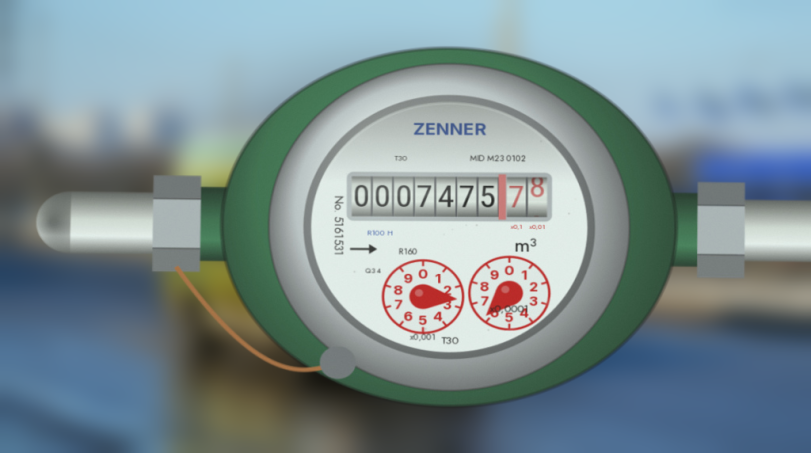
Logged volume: 7475.7826; m³
